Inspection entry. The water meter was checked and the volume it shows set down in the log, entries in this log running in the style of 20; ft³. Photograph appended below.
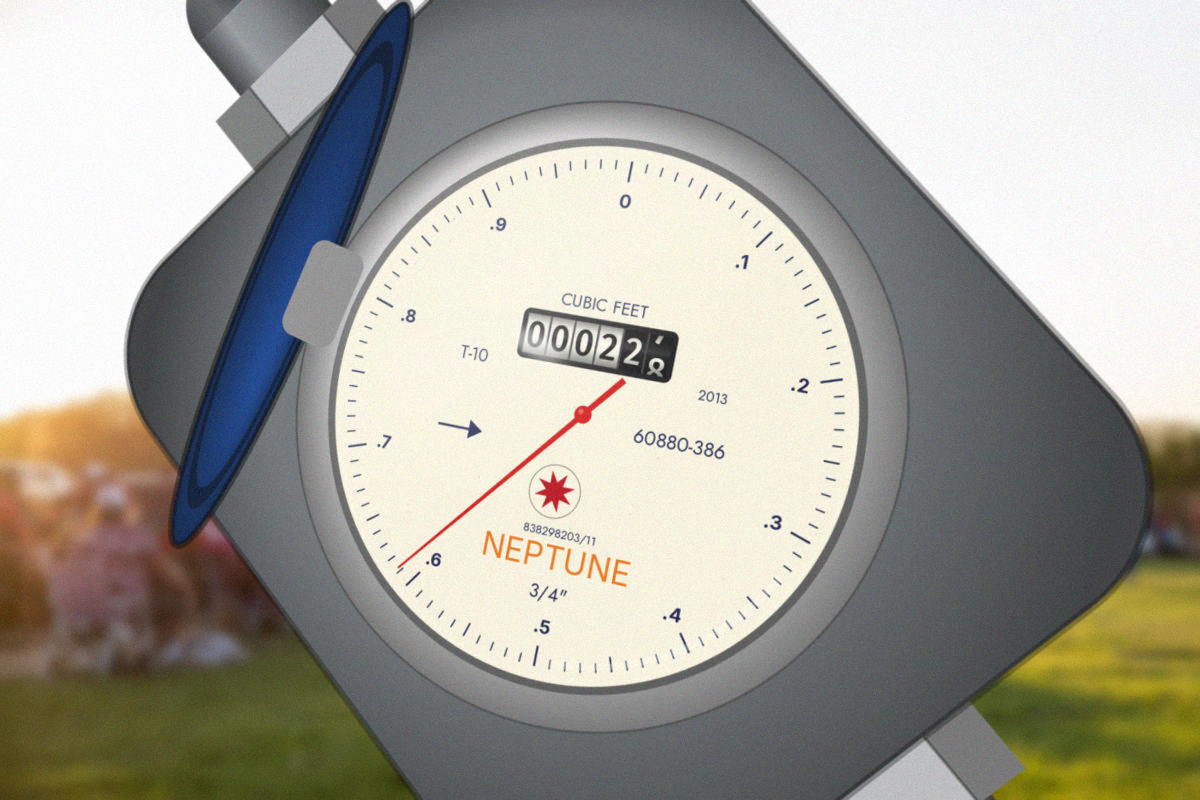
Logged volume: 227.61; ft³
